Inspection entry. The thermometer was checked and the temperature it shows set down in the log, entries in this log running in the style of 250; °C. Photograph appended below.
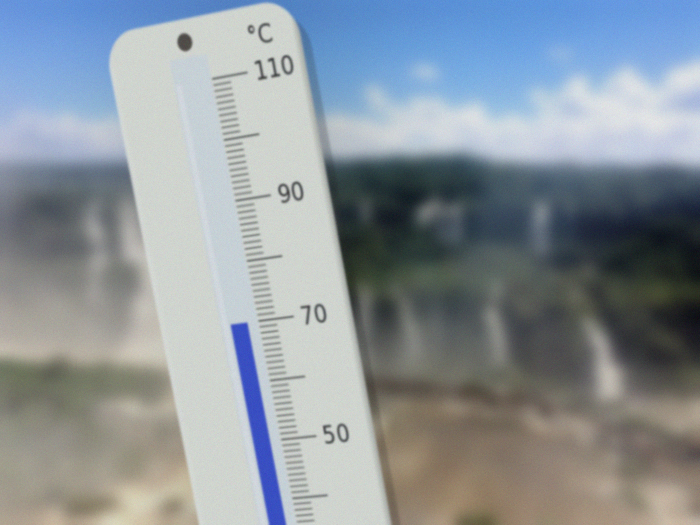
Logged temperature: 70; °C
